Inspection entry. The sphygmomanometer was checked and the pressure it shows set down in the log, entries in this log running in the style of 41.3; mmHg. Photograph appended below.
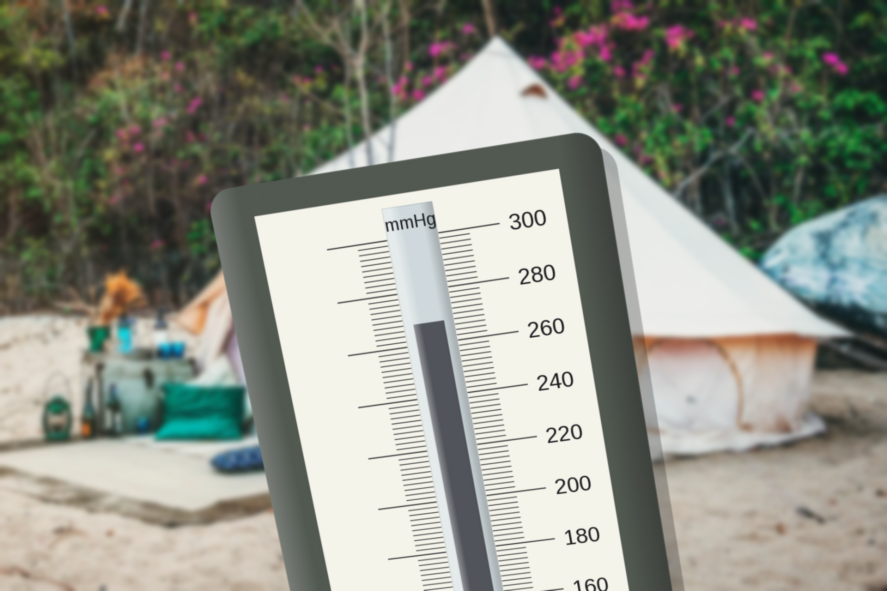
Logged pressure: 268; mmHg
